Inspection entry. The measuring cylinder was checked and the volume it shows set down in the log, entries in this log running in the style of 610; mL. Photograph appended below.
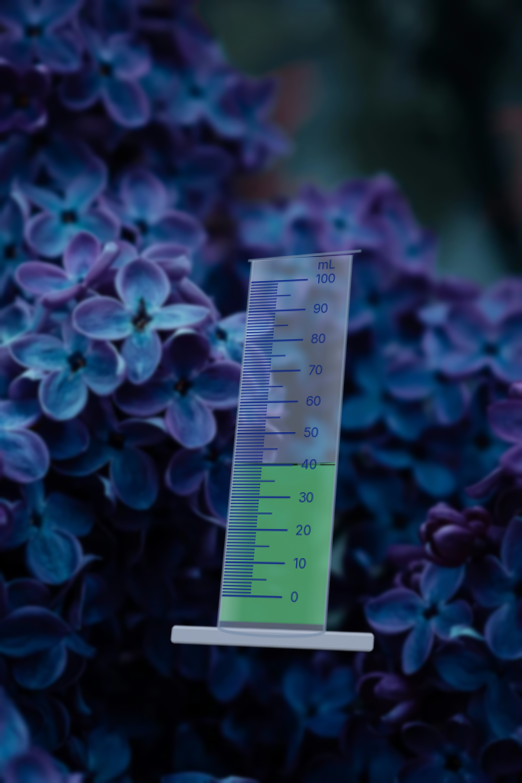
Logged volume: 40; mL
